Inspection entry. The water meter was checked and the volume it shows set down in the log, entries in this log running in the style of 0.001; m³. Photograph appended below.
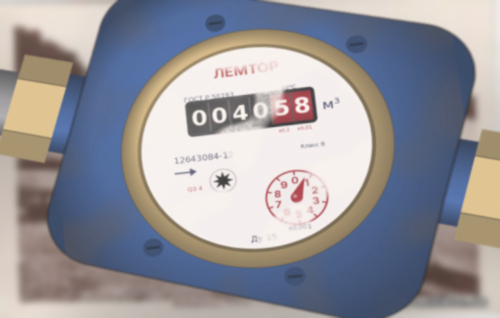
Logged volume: 40.580; m³
